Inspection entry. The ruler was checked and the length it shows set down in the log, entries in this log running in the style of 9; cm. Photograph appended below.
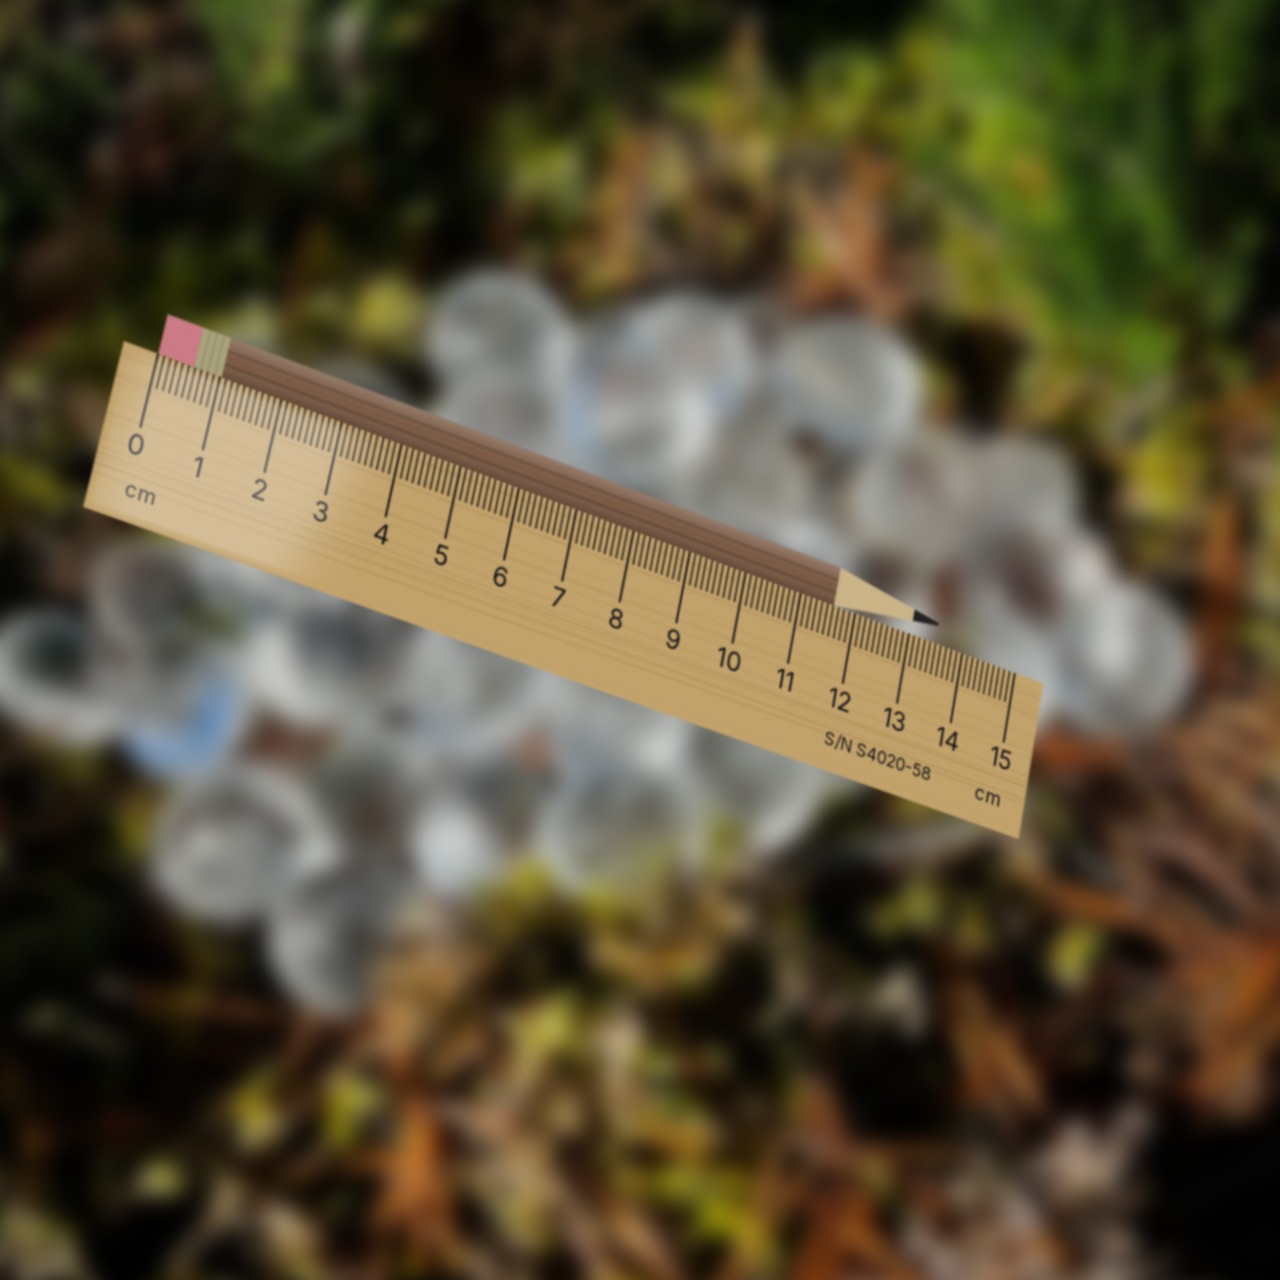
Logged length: 13.5; cm
